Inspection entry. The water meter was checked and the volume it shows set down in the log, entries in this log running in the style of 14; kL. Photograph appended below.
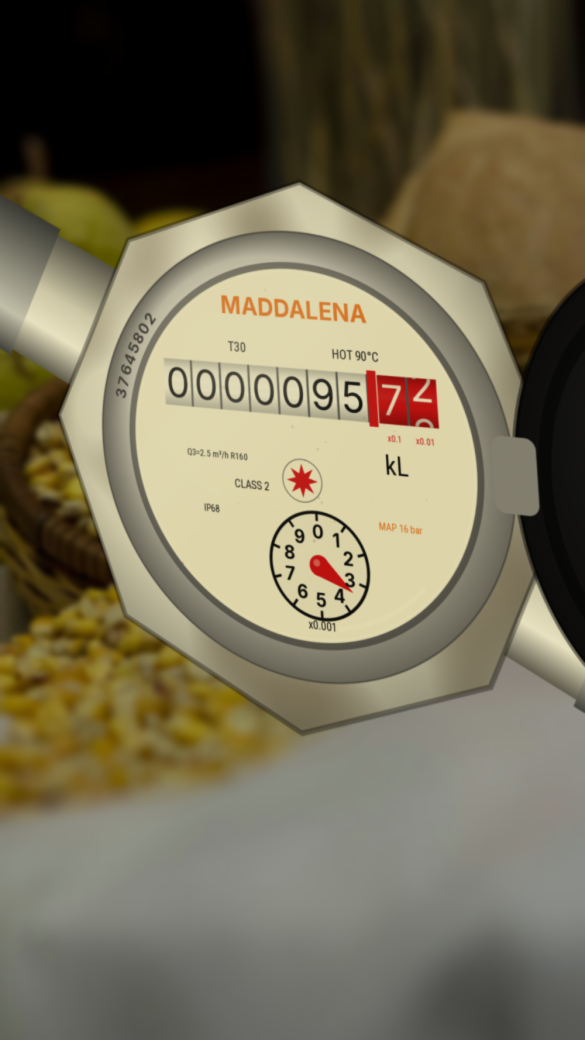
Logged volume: 95.723; kL
